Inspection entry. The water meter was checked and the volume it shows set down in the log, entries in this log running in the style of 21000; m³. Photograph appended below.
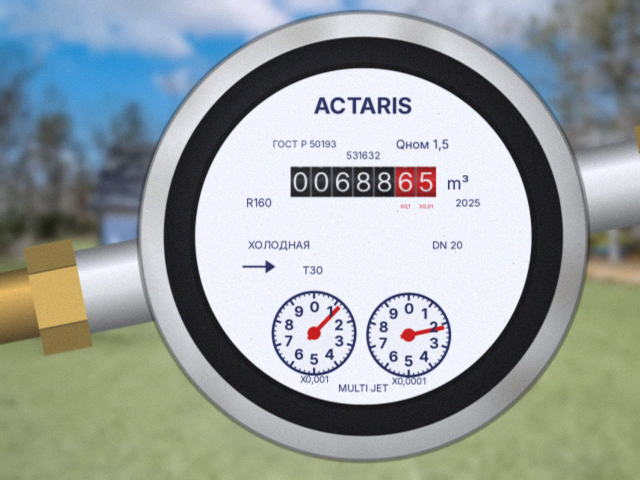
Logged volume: 688.6512; m³
